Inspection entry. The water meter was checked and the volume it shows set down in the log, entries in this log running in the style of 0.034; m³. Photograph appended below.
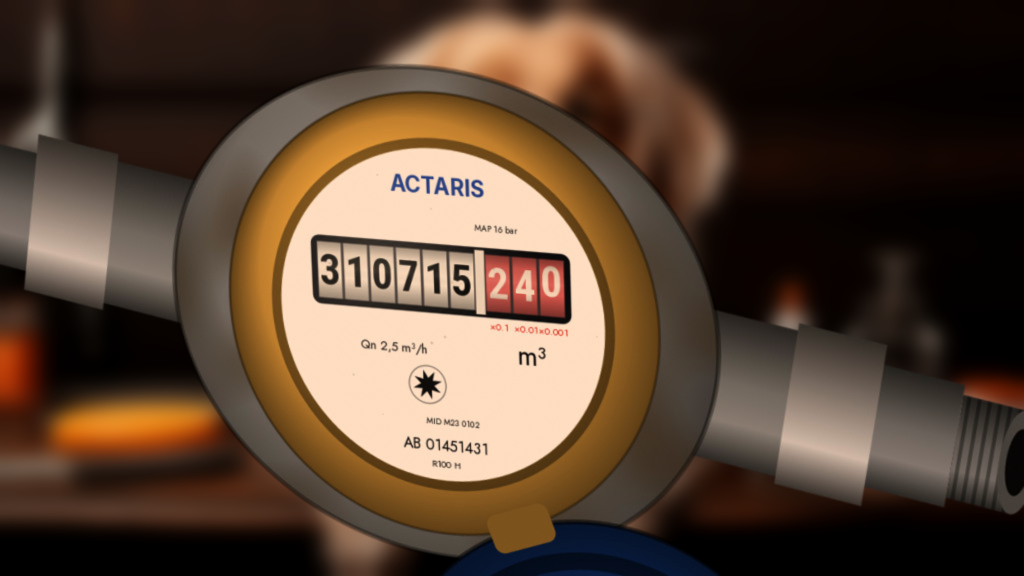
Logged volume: 310715.240; m³
